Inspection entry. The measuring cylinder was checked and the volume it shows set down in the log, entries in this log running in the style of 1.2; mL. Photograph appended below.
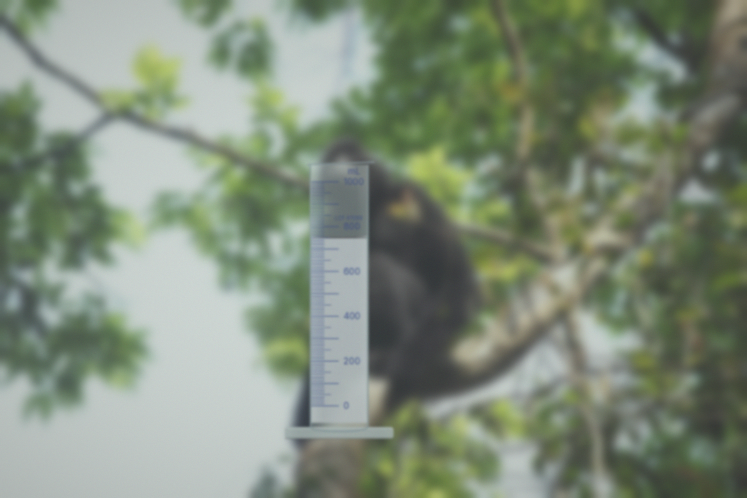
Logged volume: 750; mL
